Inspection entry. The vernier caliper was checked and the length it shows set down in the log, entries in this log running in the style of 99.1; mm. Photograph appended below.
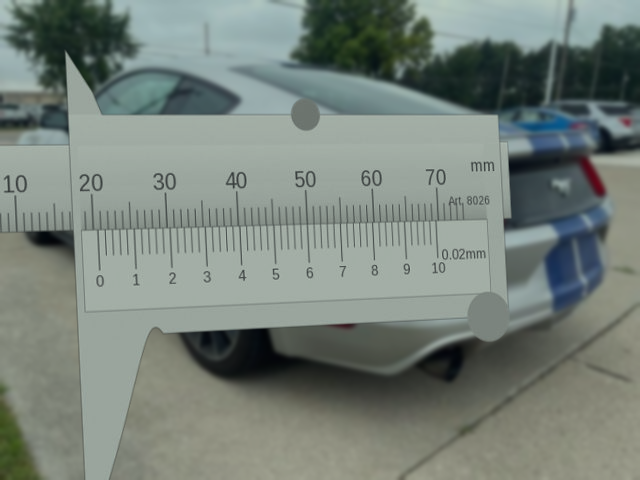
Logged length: 20.6; mm
